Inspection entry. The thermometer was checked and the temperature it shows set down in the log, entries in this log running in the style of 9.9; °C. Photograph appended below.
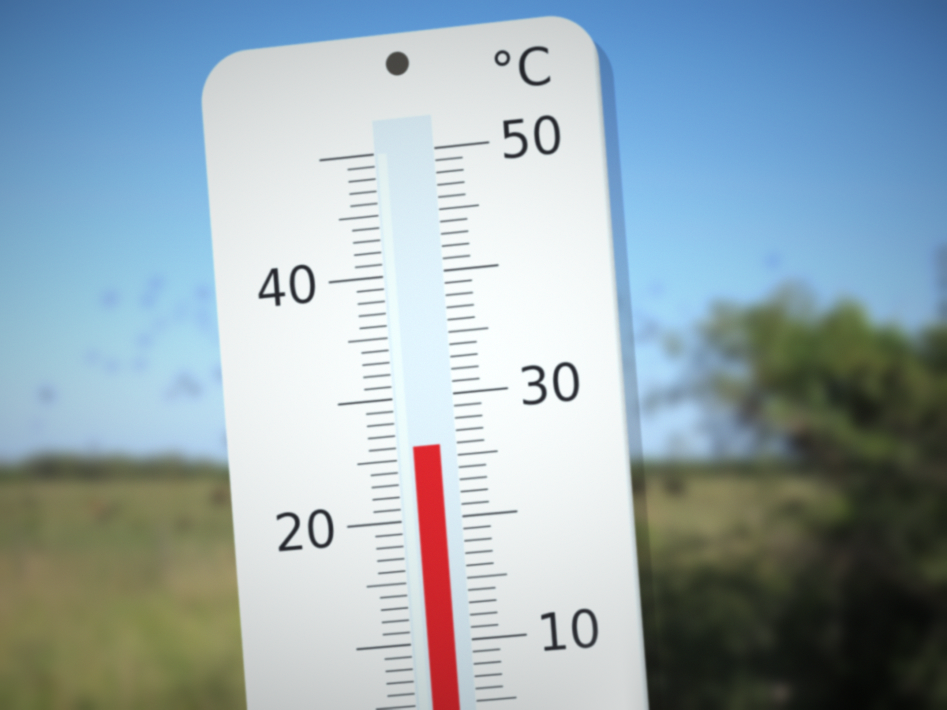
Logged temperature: 26; °C
